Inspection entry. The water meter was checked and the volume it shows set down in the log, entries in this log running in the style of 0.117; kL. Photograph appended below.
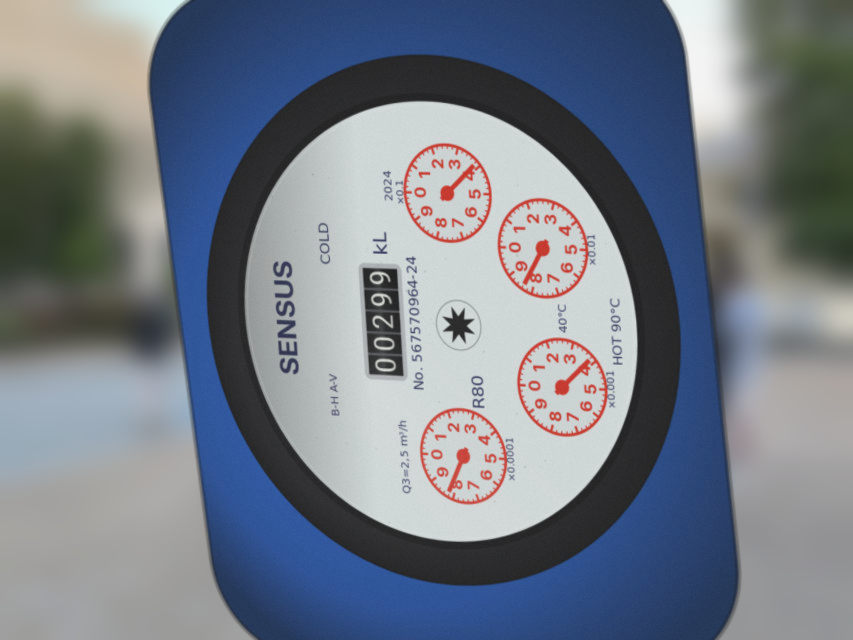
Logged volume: 299.3838; kL
